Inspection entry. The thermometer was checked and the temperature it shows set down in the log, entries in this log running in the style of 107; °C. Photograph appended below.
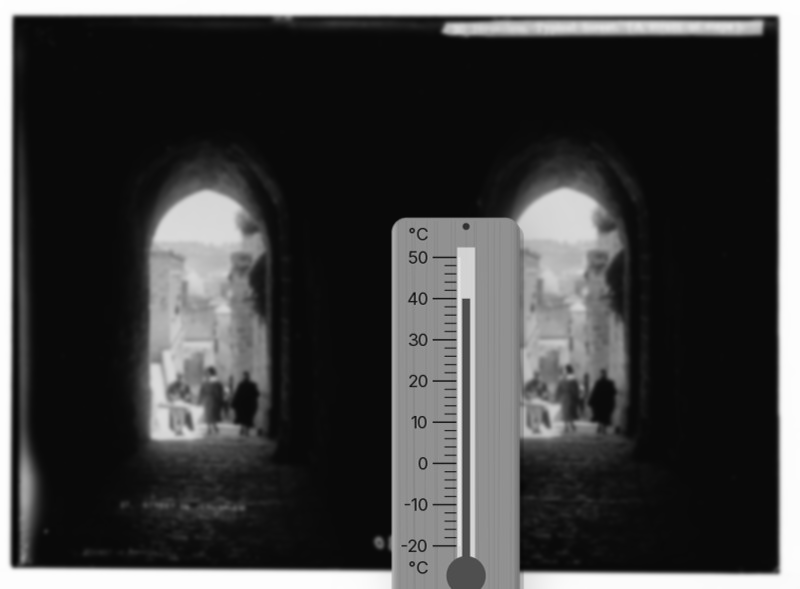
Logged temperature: 40; °C
